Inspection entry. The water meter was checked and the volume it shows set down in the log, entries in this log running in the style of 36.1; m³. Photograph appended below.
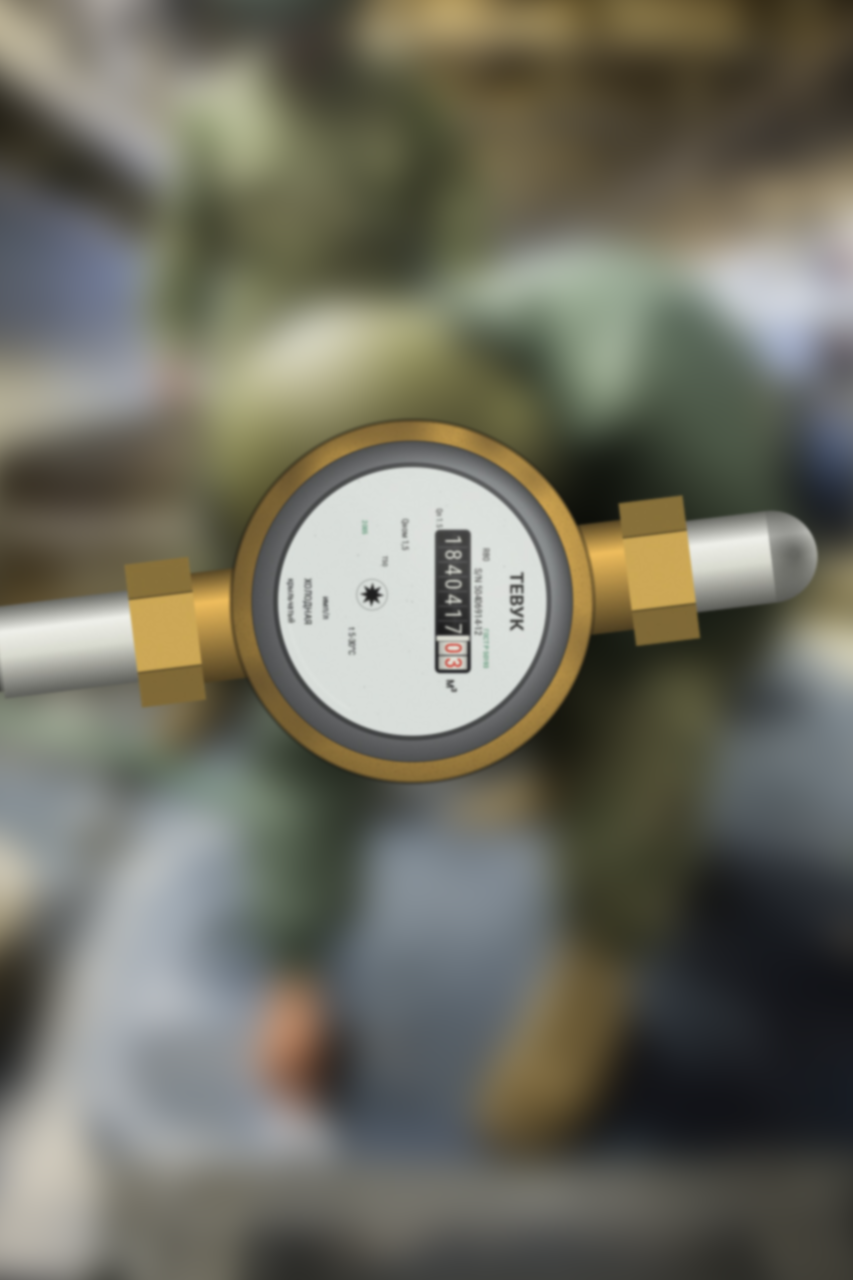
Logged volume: 1840417.03; m³
